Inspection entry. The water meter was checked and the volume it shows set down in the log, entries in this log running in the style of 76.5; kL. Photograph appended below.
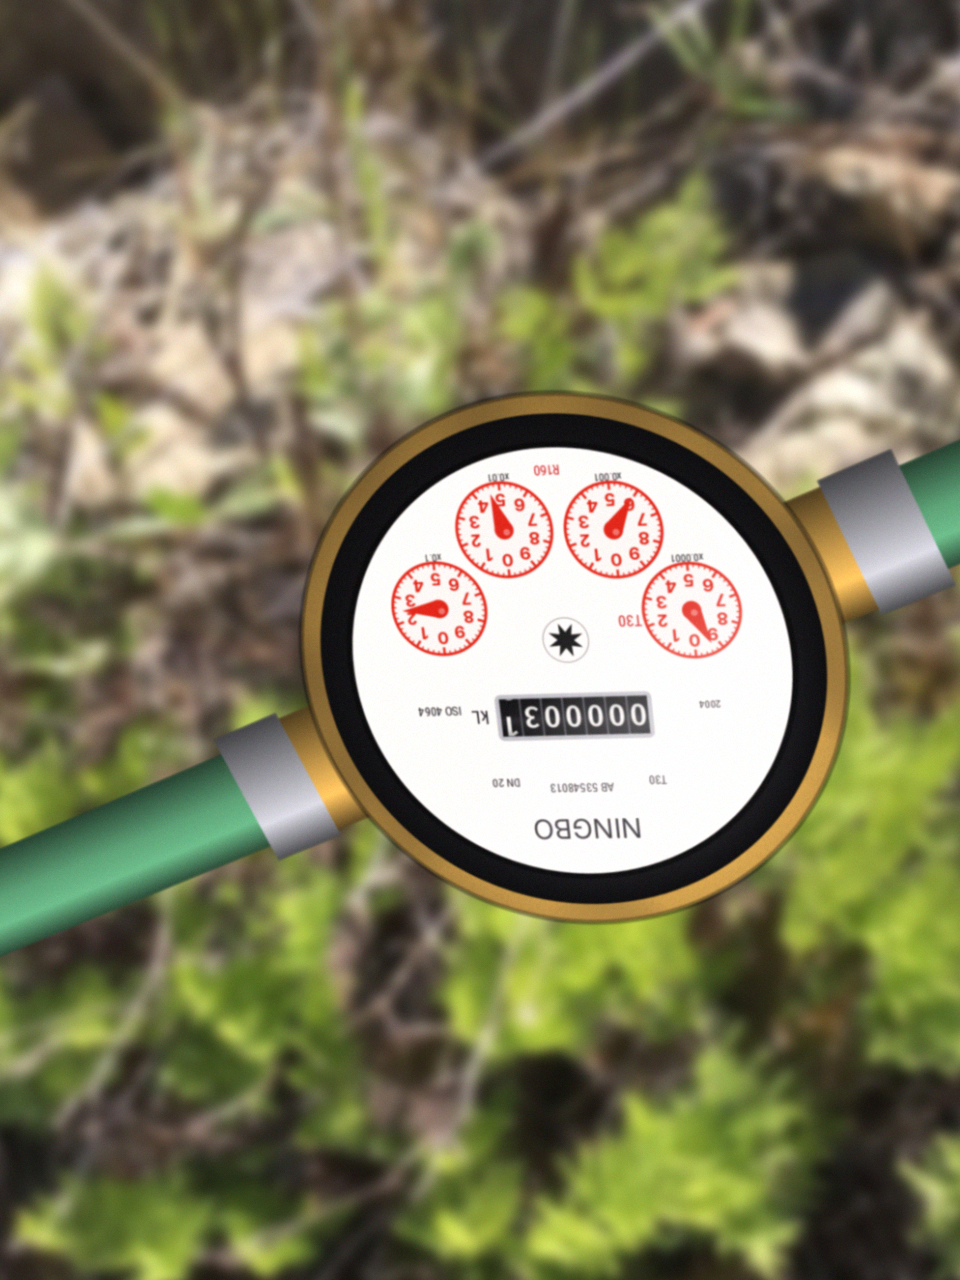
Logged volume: 31.2459; kL
